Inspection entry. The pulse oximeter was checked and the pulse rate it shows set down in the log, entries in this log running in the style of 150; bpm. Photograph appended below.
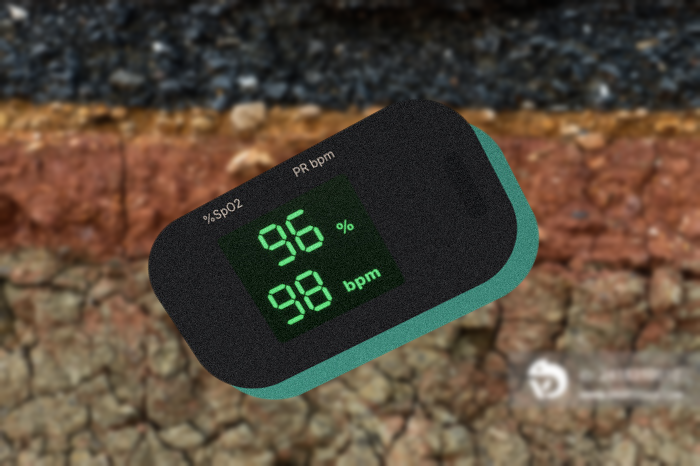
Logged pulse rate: 98; bpm
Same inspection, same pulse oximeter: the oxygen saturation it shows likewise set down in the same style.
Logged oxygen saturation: 96; %
